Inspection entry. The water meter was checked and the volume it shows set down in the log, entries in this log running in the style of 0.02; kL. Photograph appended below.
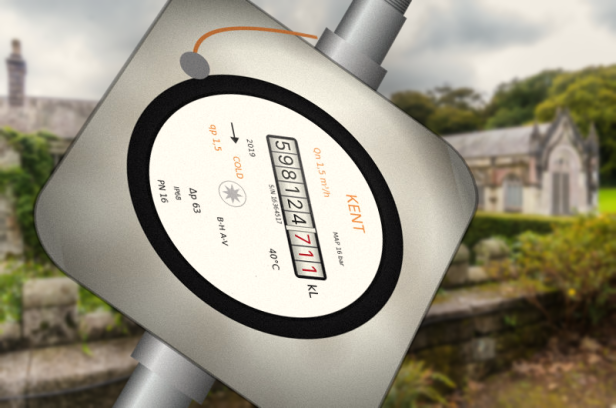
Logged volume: 598124.711; kL
